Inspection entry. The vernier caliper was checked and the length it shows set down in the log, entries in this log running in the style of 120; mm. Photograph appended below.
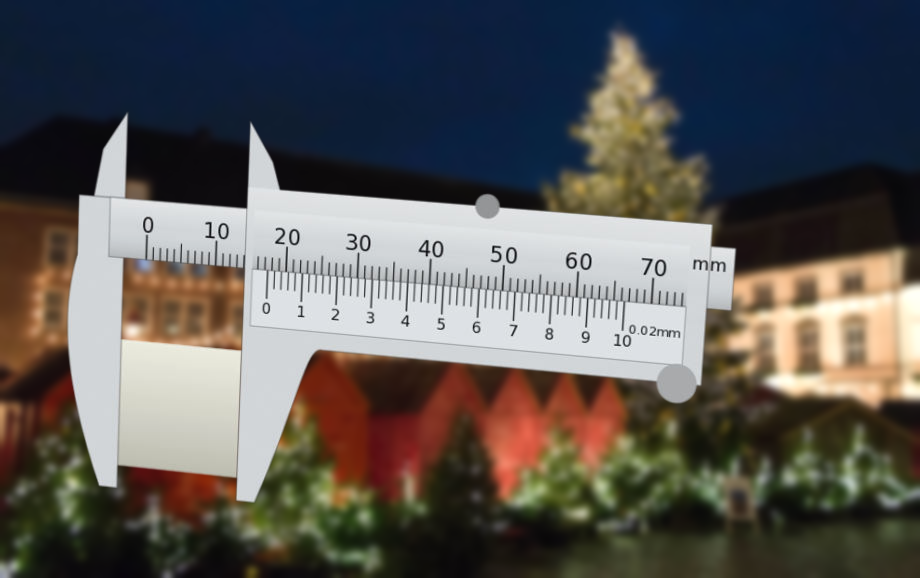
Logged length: 17.4; mm
